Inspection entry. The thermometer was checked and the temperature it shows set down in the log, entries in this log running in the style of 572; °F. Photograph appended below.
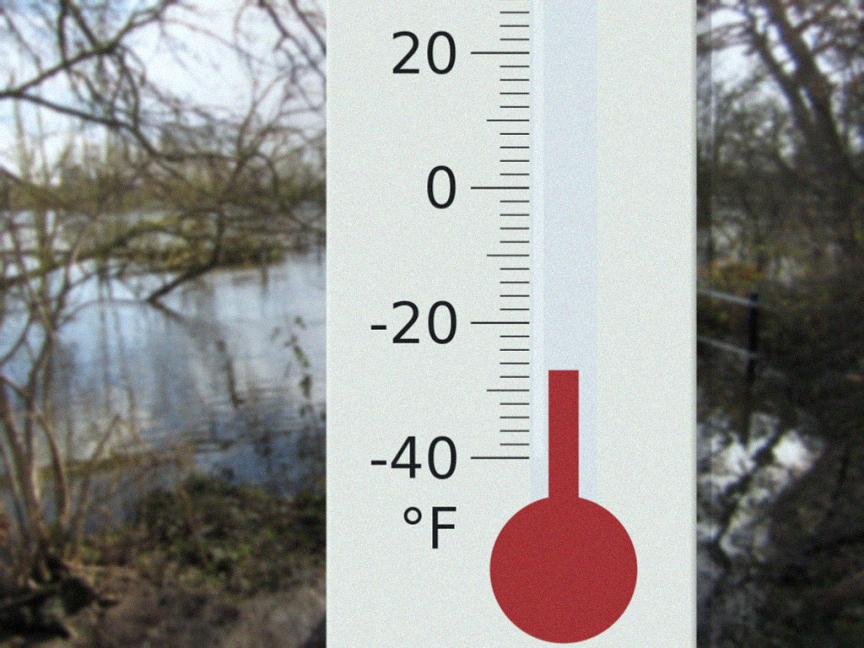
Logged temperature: -27; °F
